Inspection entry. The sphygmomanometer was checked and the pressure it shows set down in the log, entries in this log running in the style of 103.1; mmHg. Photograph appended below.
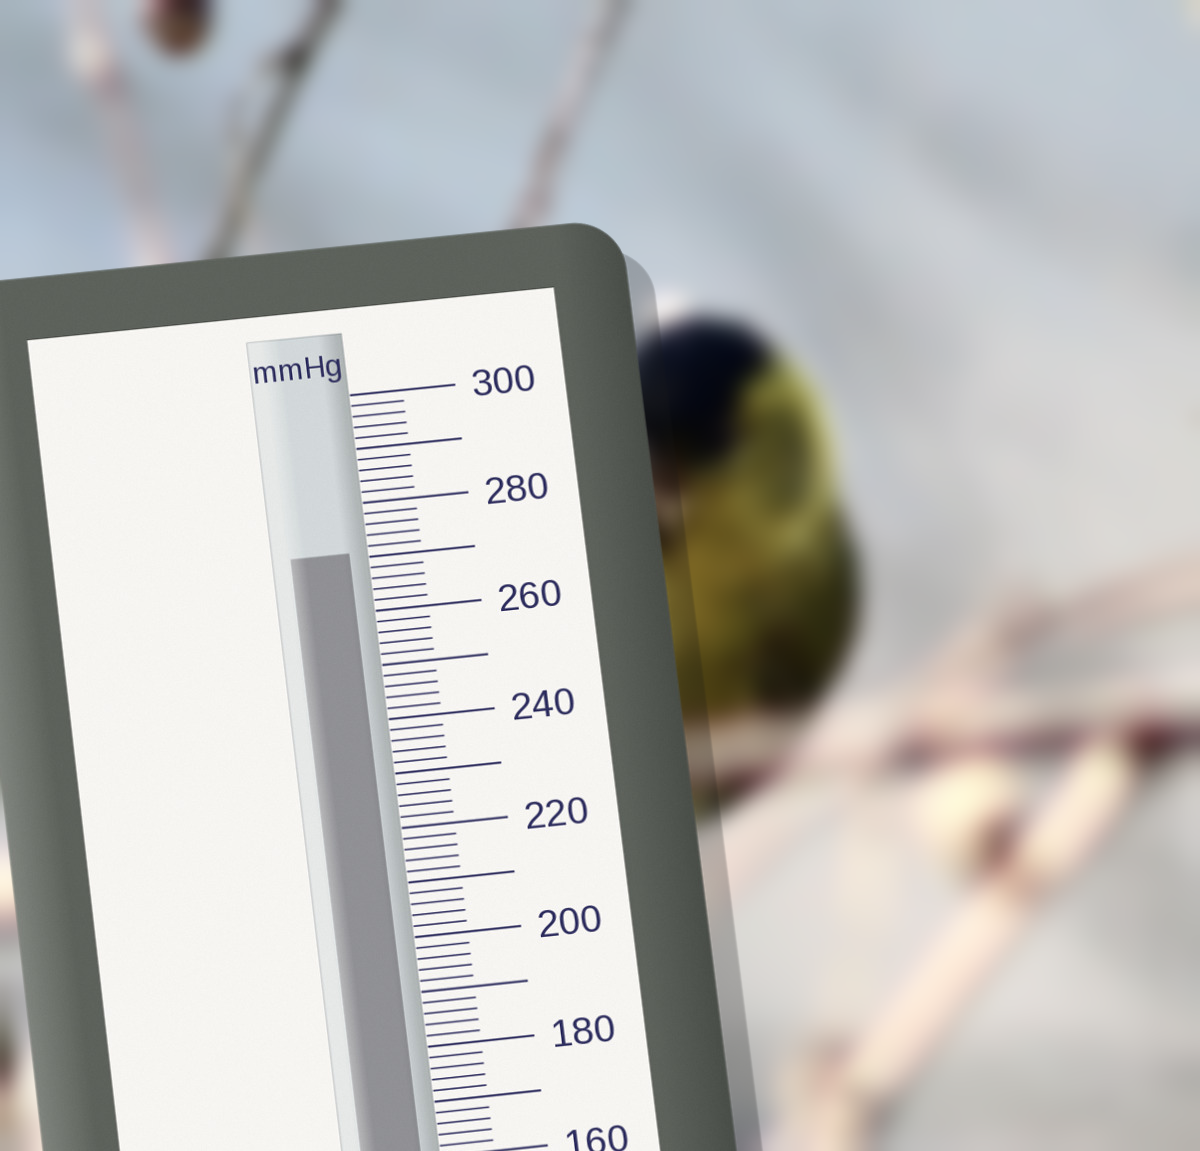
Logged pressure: 271; mmHg
